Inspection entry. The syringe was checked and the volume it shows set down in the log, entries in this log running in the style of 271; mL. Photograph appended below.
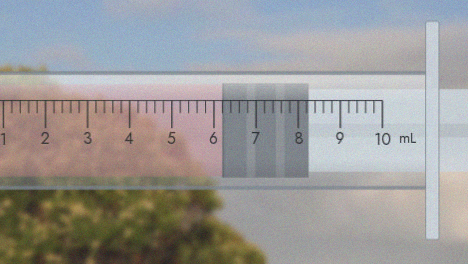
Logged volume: 6.2; mL
